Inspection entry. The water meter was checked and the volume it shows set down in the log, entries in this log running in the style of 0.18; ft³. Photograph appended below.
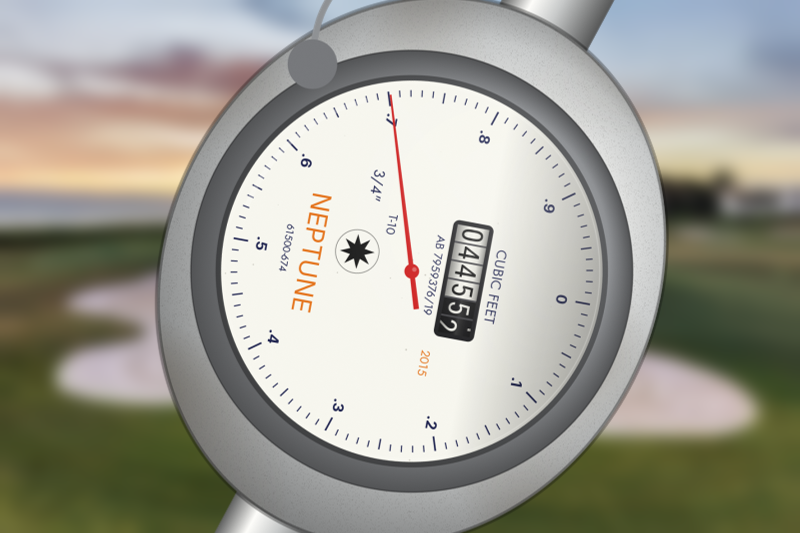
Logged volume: 44551.70; ft³
